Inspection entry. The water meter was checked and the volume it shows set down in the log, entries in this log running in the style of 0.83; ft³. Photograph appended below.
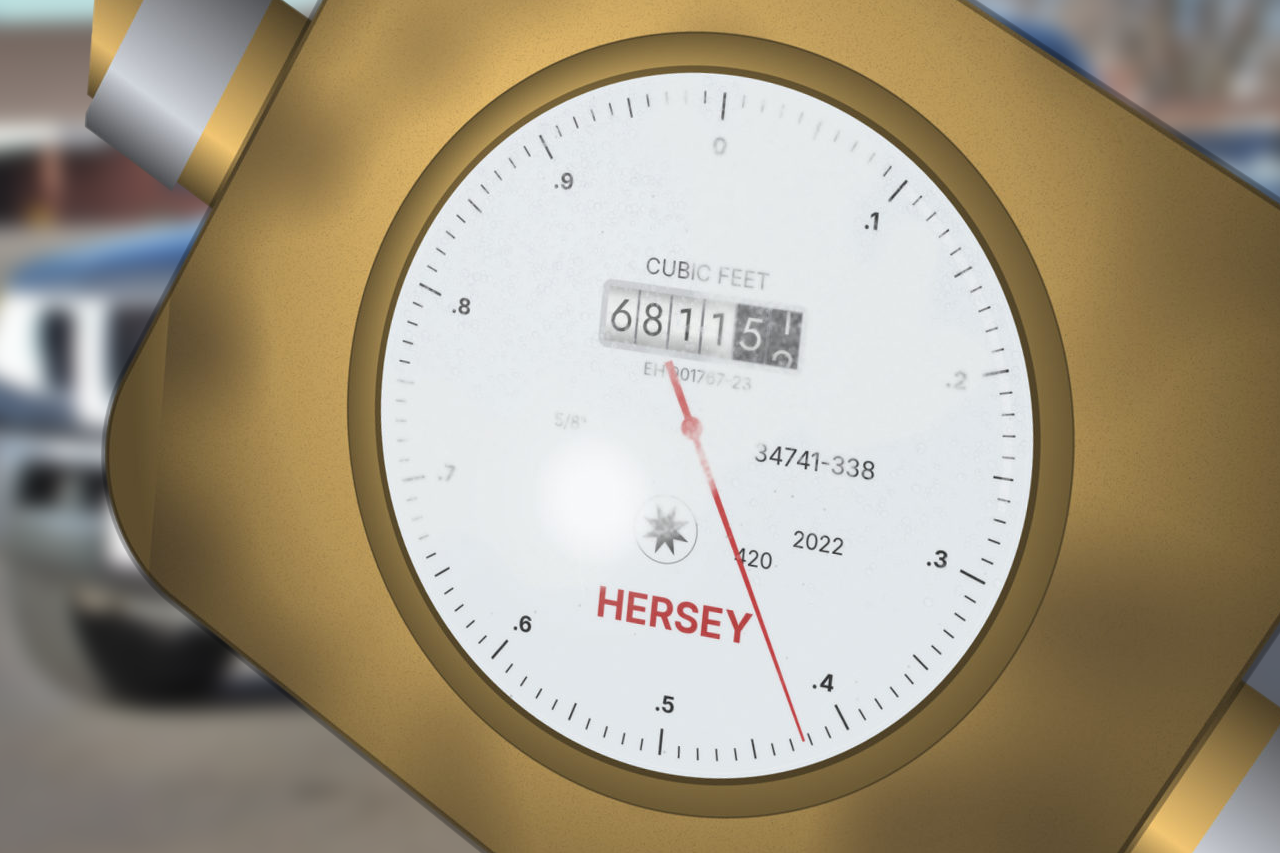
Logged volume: 681151.42; ft³
